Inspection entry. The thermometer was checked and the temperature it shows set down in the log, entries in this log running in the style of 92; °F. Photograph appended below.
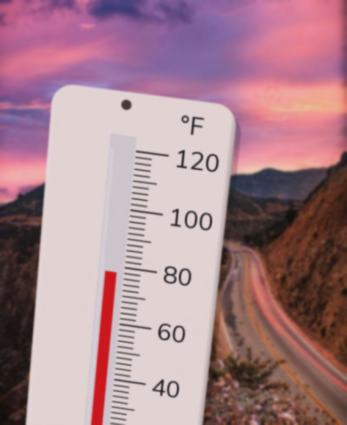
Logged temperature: 78; °F
